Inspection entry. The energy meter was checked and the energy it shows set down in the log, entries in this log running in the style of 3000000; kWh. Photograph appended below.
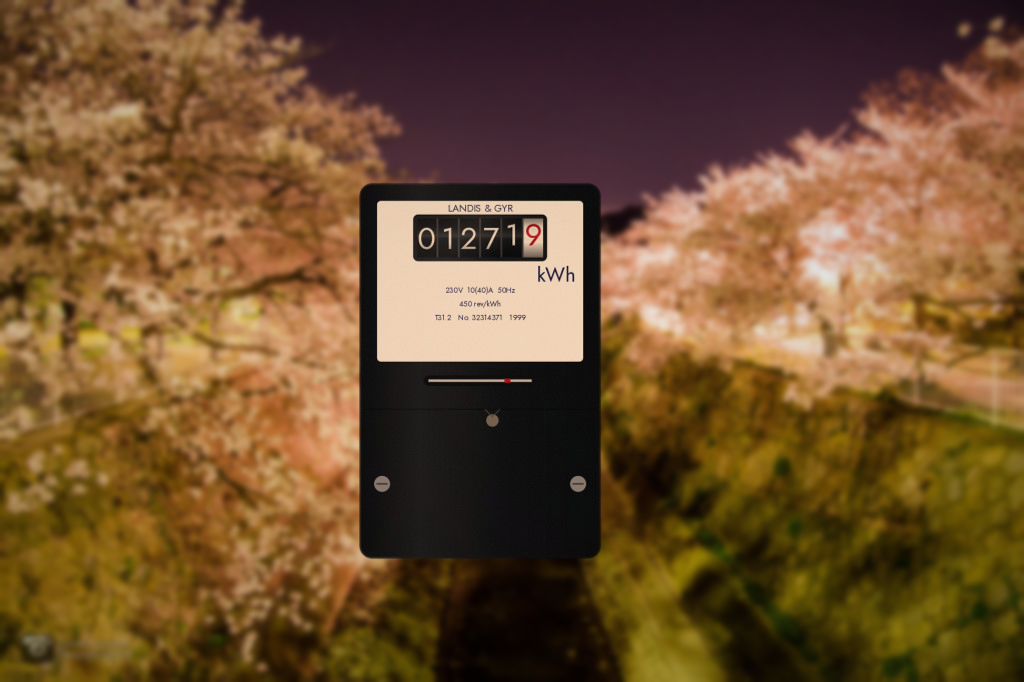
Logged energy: 1271.9; kWh
